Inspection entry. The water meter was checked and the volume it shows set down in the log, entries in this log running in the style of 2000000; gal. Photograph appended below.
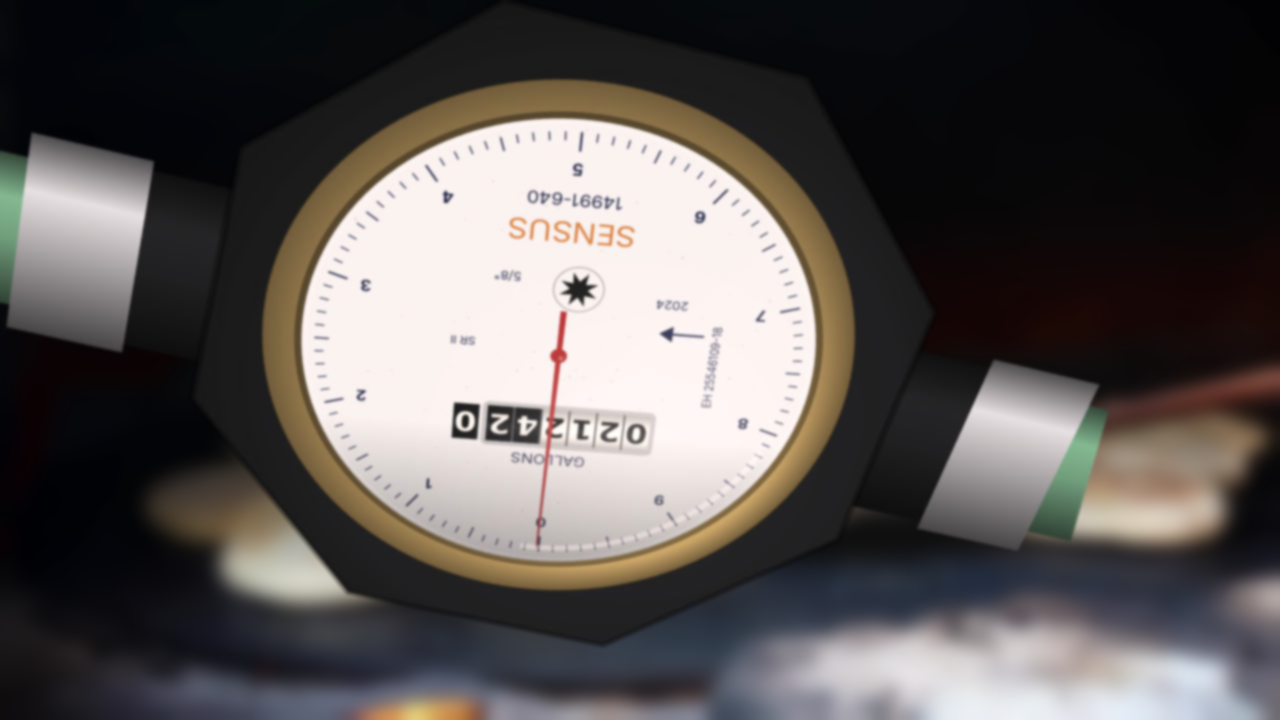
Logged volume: 212420.0; gal
